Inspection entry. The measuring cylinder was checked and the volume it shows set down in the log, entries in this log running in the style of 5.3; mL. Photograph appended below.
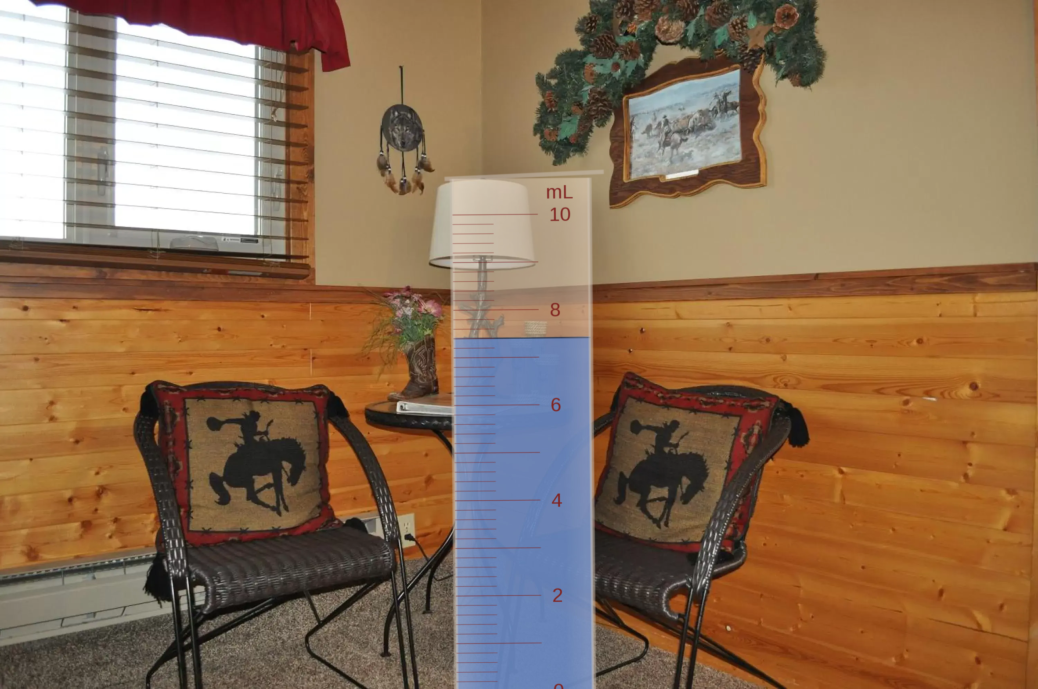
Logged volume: 7.4; mL
